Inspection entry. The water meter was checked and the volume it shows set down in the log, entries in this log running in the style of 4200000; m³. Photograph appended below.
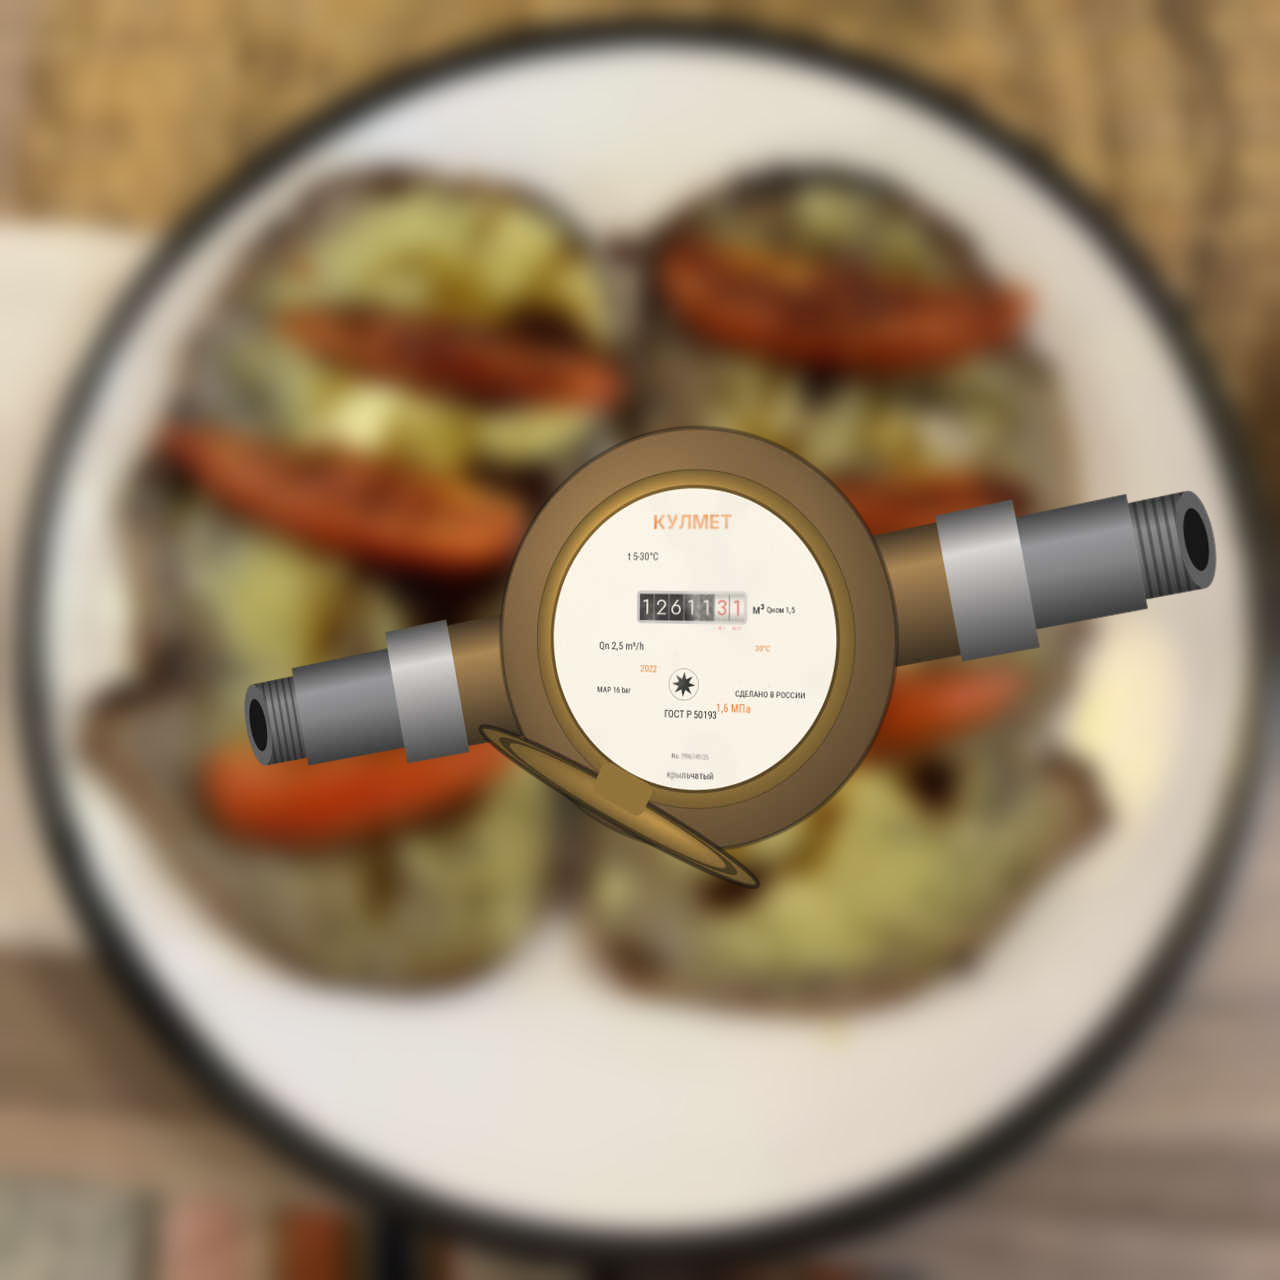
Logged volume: 12611.31; m³
